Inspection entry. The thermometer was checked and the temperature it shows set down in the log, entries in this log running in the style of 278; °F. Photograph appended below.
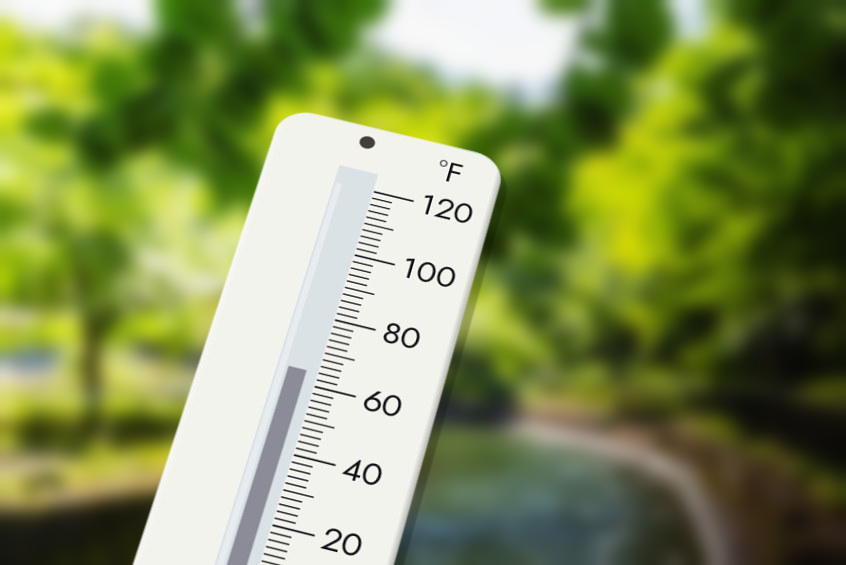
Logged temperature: 64; °F
